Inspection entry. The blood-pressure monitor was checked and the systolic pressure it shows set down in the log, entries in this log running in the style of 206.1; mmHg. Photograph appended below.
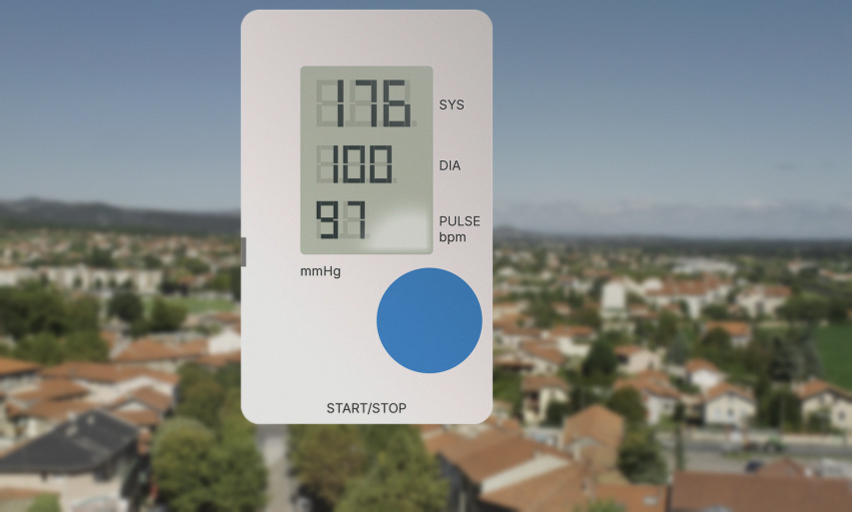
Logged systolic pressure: 176; mmHg
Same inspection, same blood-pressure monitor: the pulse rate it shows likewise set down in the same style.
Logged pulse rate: 97; bpm
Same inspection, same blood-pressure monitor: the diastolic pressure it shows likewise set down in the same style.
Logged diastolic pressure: 100; mmHg
